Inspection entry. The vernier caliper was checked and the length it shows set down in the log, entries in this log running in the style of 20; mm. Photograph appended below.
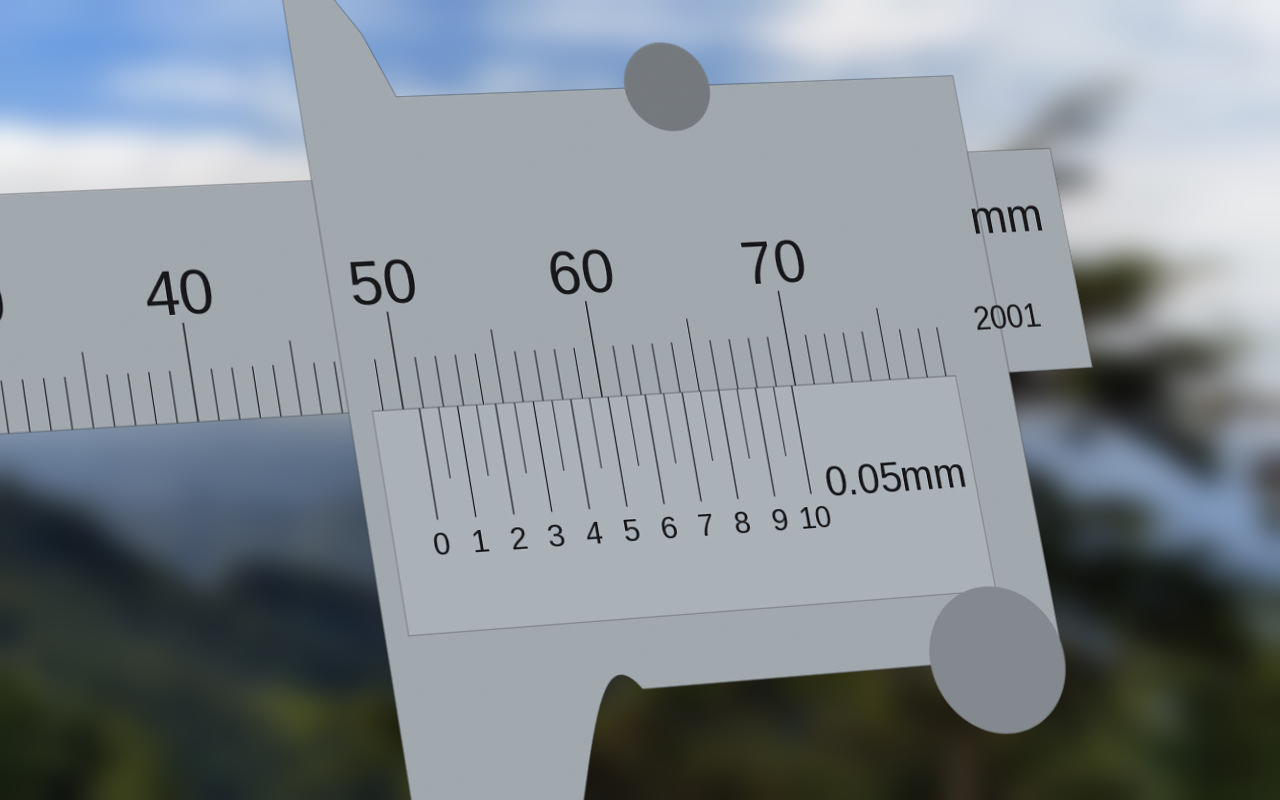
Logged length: 50.8; mm
